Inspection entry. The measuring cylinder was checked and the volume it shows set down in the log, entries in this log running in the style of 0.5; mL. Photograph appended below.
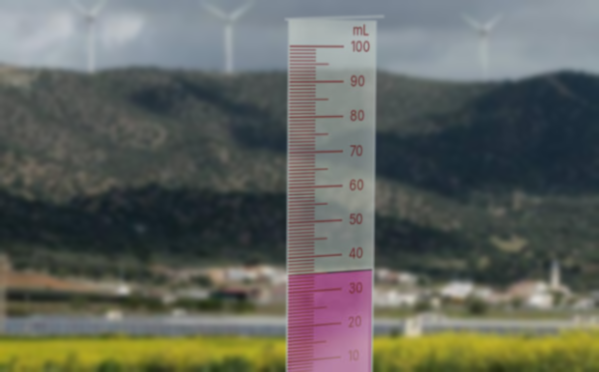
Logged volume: 35; mL
